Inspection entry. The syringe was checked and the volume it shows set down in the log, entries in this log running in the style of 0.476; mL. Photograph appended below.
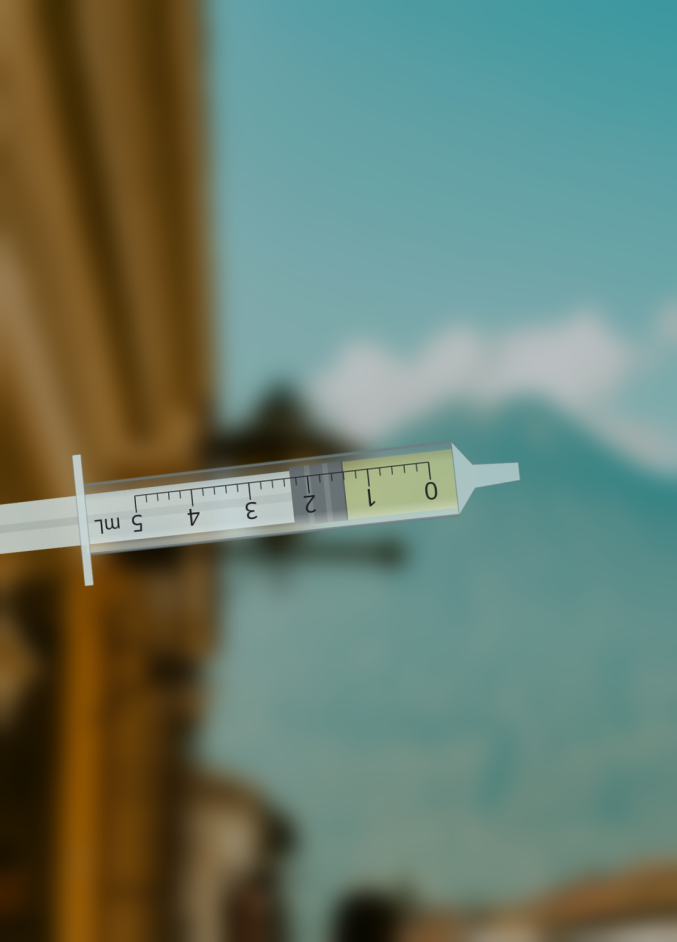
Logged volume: 1.4; mL
